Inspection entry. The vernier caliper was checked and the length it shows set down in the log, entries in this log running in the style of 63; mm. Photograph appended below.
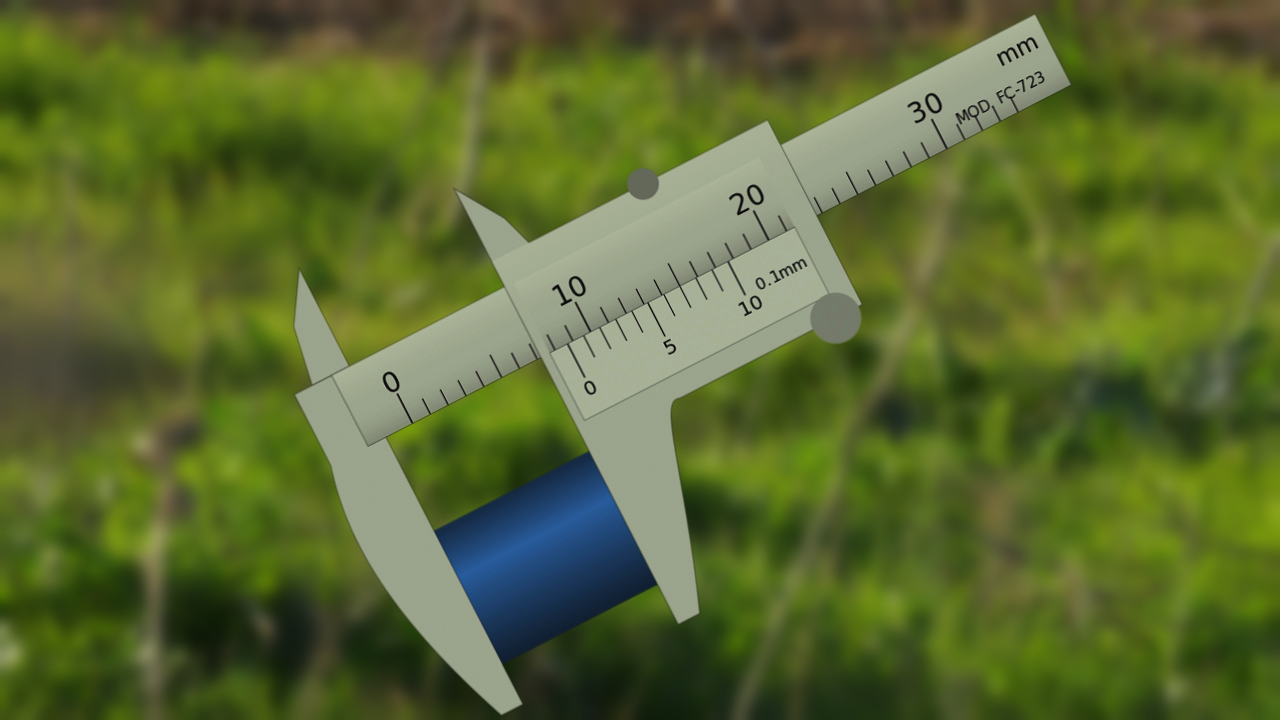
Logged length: 8.7; mm
